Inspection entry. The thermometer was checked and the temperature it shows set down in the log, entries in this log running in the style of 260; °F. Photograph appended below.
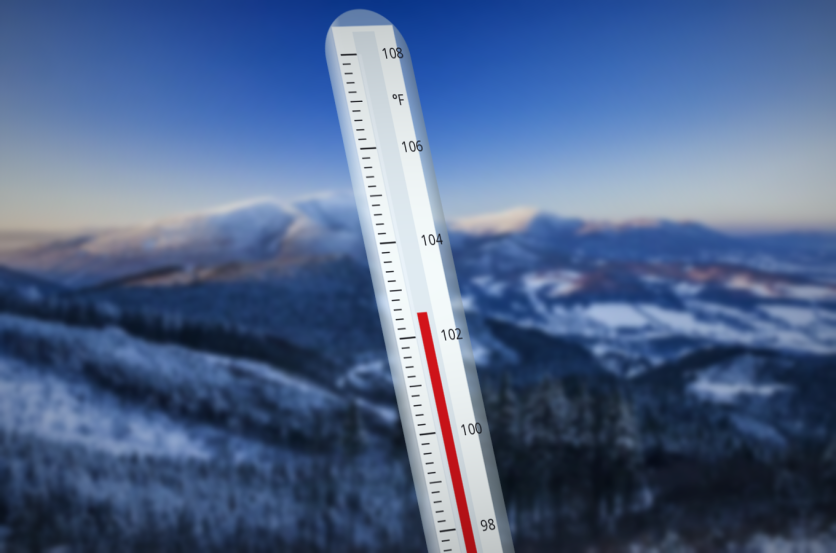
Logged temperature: 102.5; °F
